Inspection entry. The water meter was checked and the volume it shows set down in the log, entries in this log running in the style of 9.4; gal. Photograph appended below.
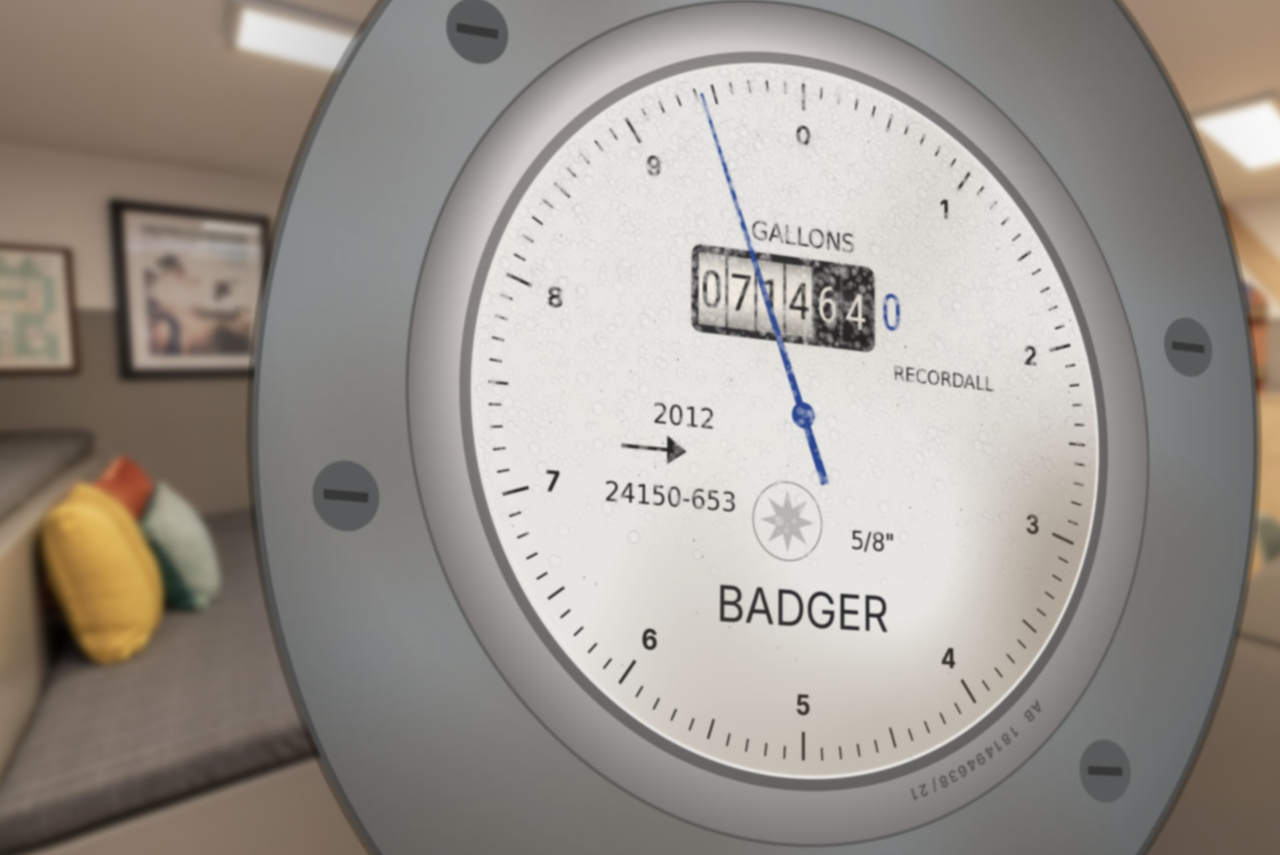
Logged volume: 714639.4; gal
